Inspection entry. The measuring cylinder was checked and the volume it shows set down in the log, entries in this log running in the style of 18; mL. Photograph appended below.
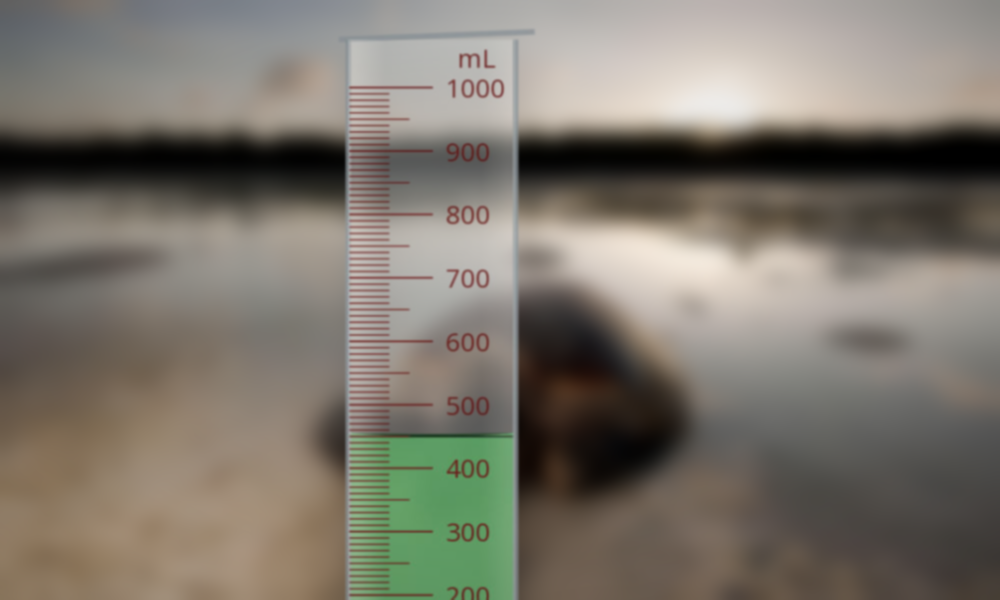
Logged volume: 450; mL
